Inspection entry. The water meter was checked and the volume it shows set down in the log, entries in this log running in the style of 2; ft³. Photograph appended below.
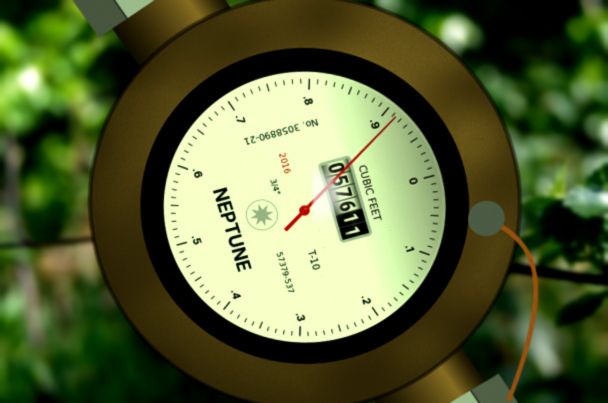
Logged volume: 57610.91; ft³
